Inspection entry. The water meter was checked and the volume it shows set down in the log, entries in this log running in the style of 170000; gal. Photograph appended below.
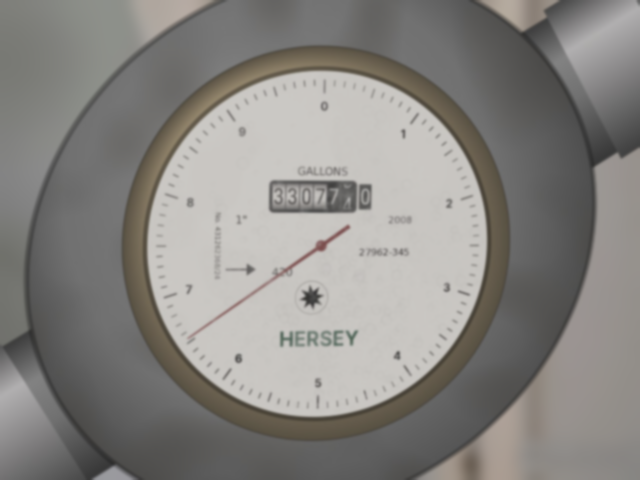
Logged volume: 3307736.5; gal
